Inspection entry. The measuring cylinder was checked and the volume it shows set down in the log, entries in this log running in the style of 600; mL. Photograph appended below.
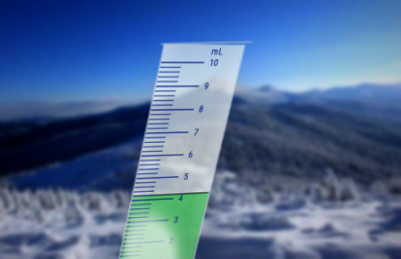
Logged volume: 4.2; mL
